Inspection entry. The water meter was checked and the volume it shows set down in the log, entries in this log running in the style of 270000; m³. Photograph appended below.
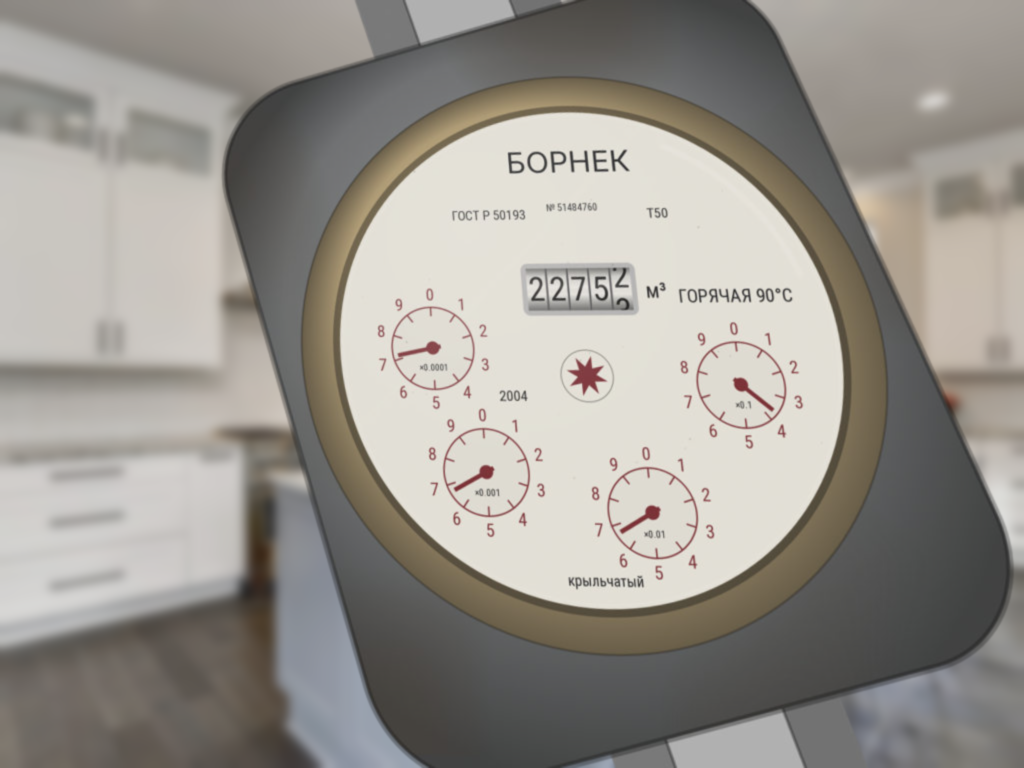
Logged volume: 22752.3667; m³
